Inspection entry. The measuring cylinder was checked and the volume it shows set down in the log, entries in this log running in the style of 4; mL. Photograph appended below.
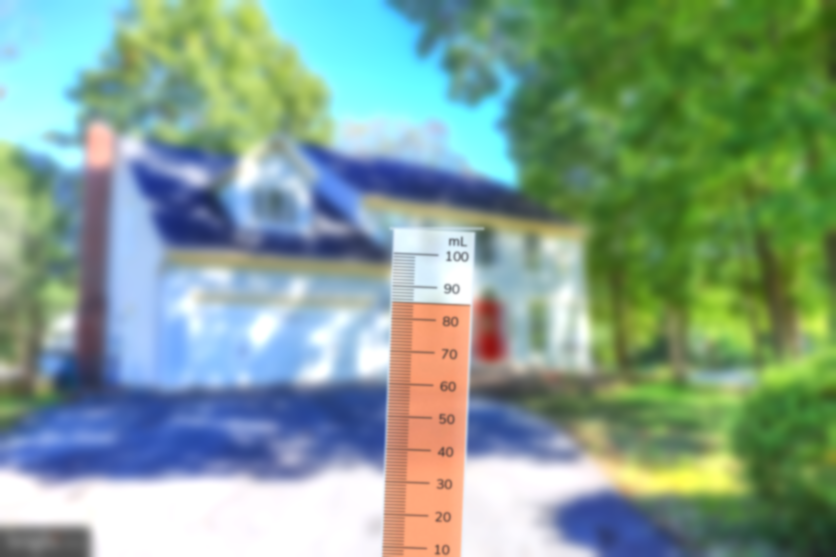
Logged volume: 85; mL
